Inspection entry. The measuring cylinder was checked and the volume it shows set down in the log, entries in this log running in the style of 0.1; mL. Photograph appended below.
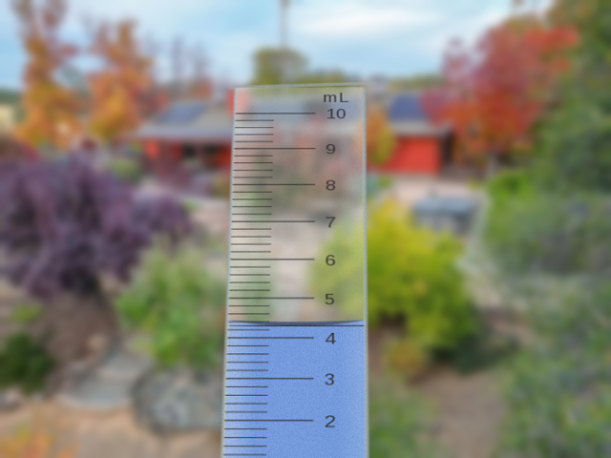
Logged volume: 4.3; mL
